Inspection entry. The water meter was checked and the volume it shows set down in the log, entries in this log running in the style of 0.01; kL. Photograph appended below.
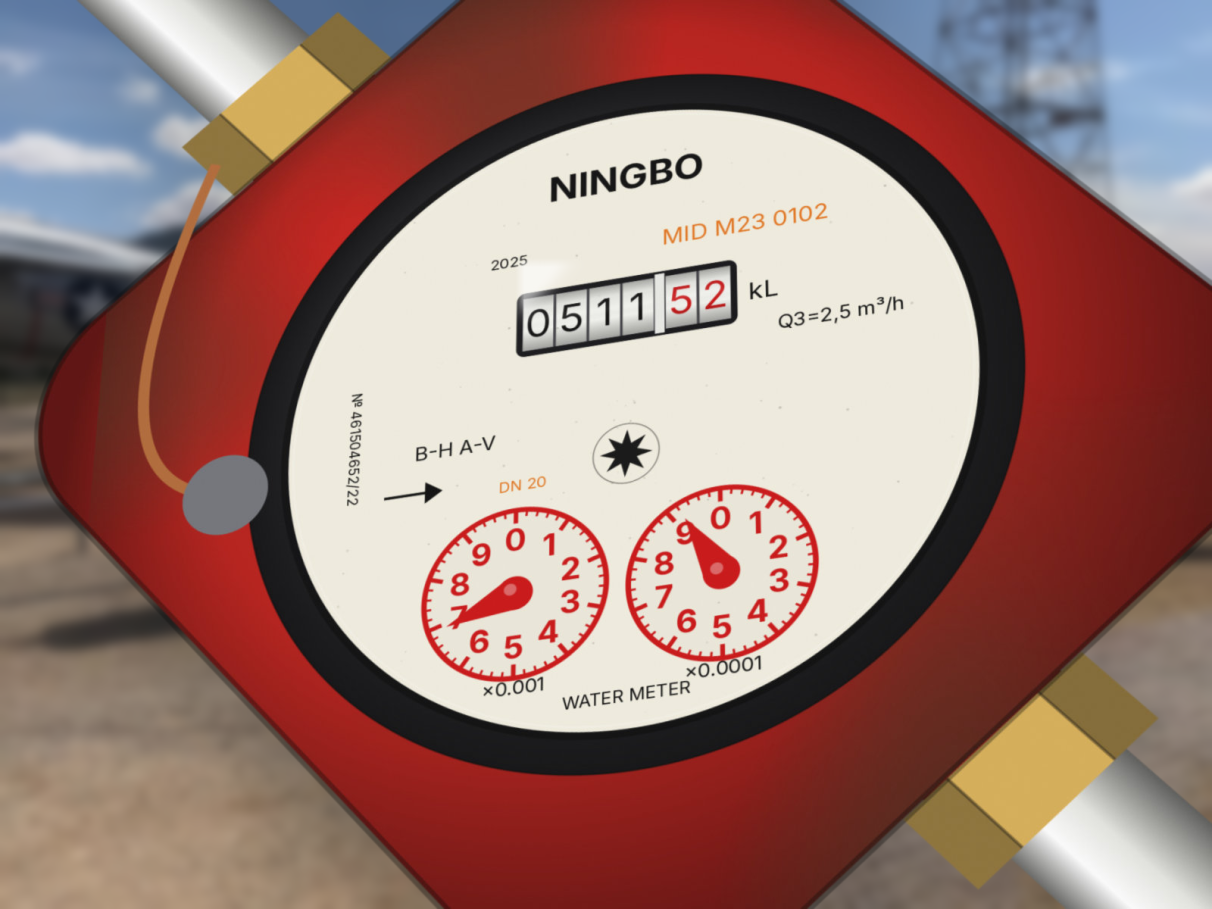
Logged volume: 511.5269; kL
